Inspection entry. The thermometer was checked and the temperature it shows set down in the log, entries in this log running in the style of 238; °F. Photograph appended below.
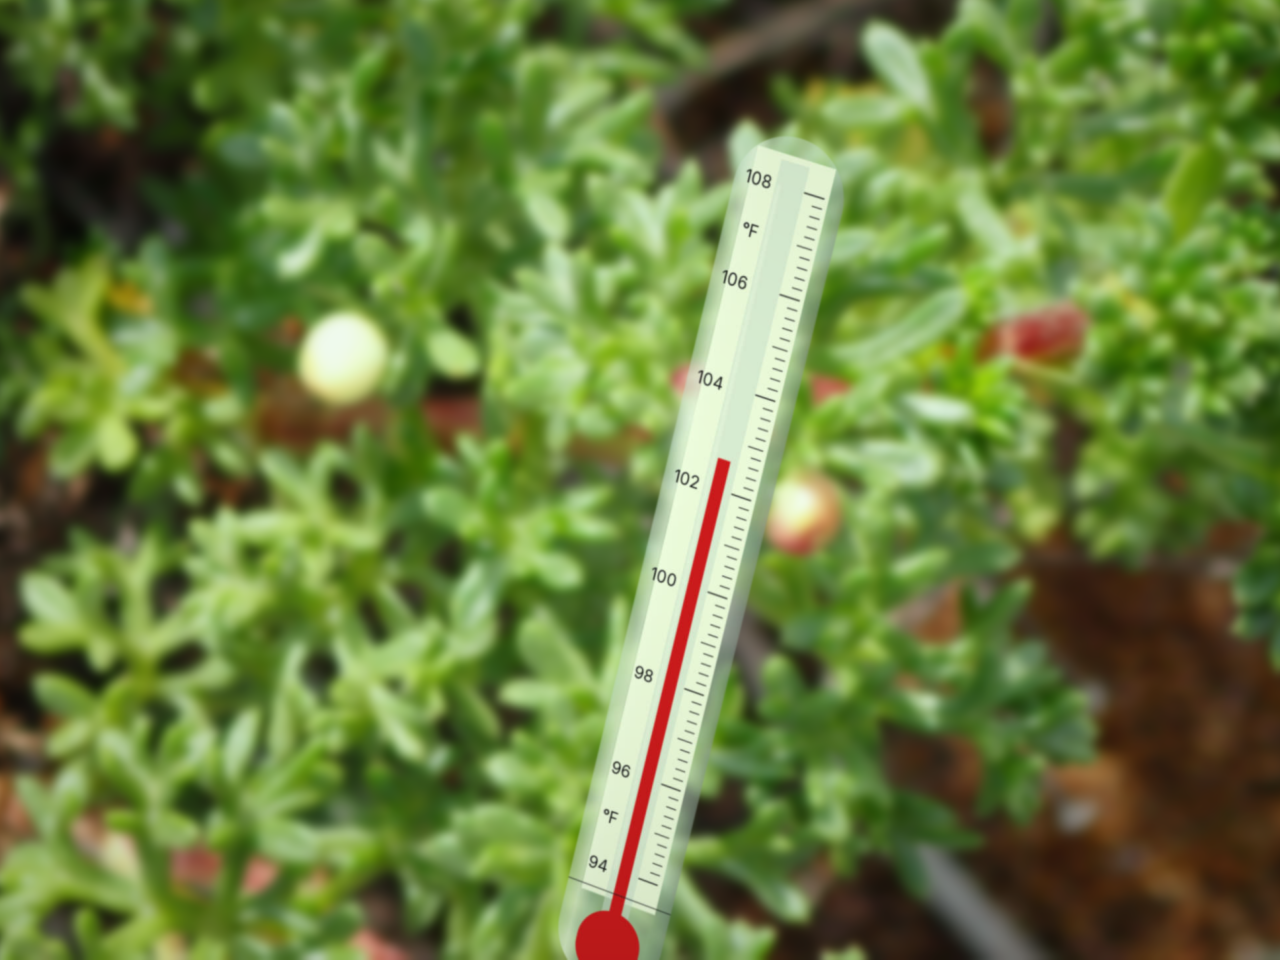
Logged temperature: 102.6; °F
